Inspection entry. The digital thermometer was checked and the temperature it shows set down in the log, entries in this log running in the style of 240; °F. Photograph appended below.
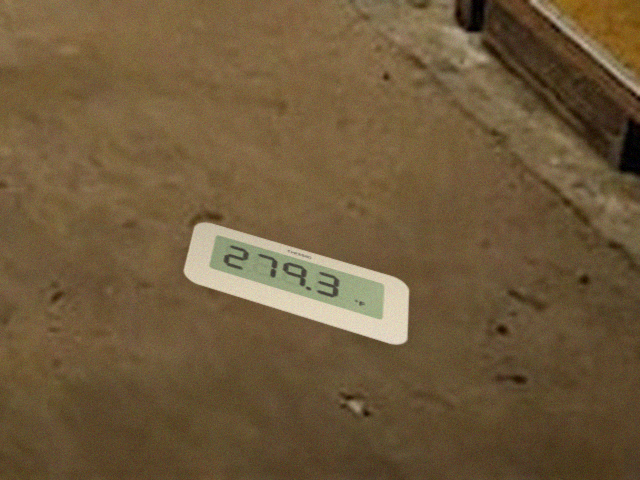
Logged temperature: 279.3; °F
